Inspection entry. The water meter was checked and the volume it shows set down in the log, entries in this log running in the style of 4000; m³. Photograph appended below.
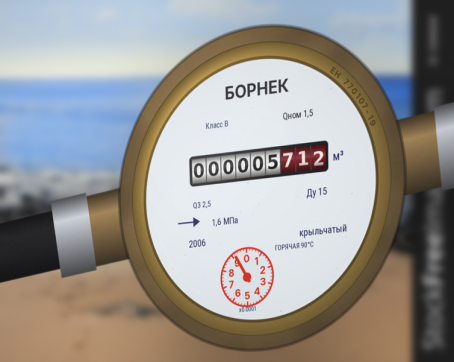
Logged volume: 5.7119; m³
